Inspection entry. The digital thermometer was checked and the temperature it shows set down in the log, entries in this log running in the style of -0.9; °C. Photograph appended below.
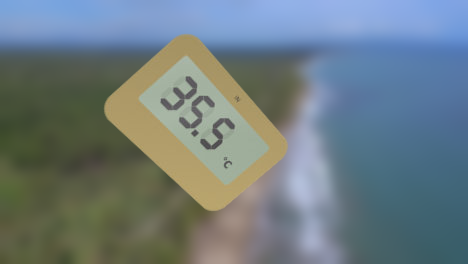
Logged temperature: 35.5; °C
